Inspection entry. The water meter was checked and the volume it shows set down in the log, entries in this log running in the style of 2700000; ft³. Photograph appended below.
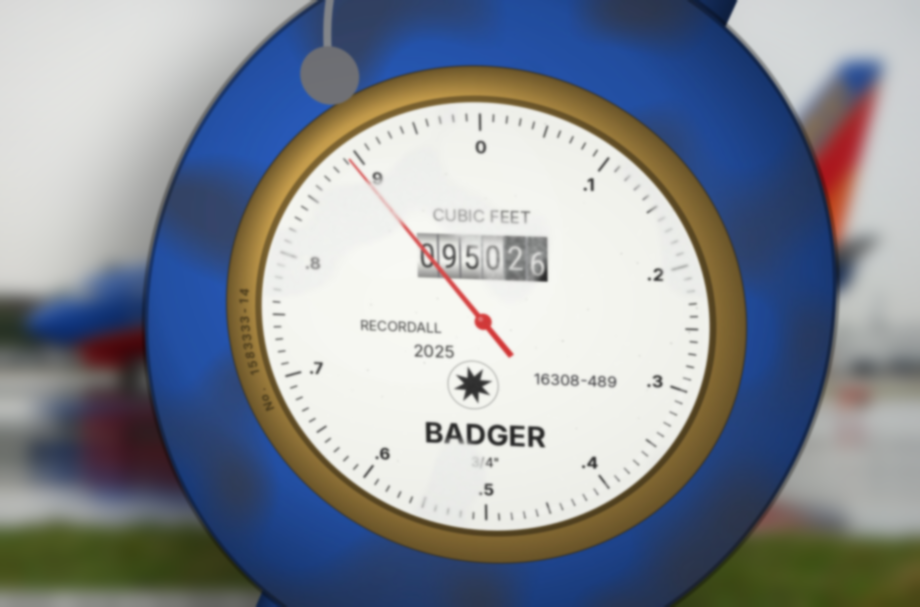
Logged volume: 95025.89; ft³
